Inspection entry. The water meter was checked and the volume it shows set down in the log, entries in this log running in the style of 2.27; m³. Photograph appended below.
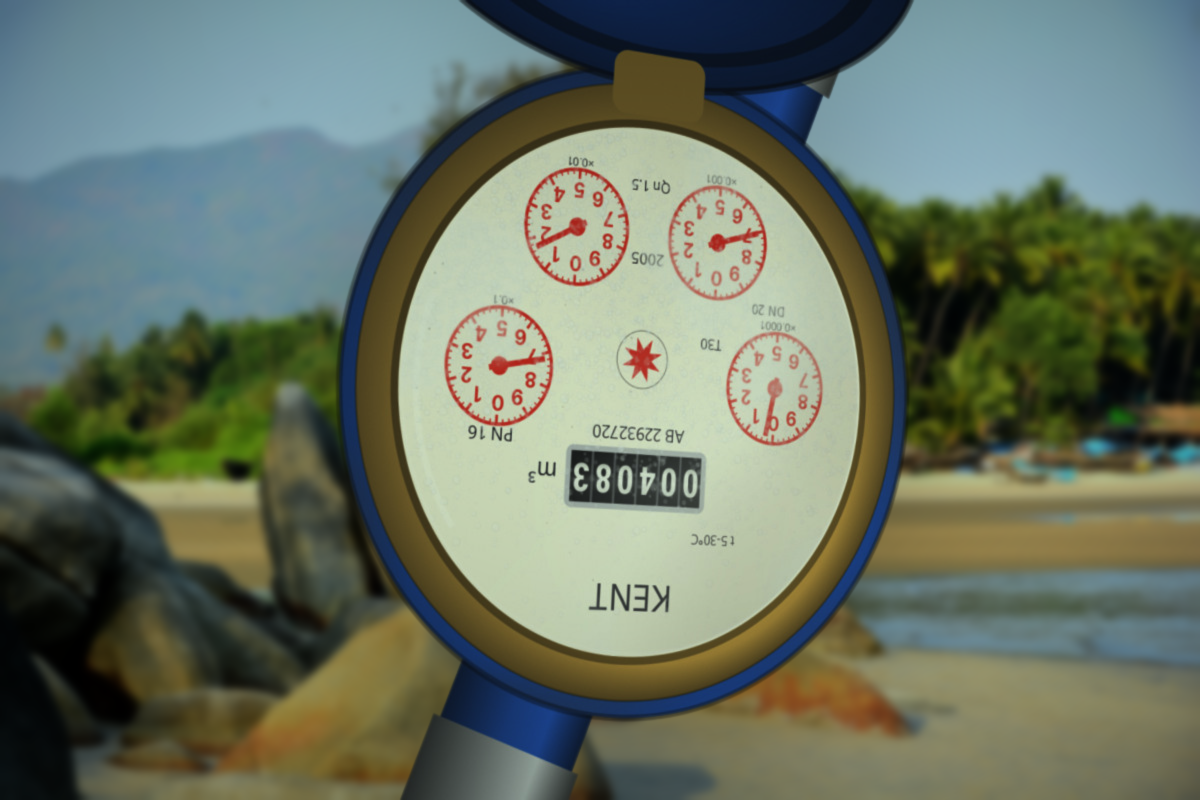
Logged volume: 4083.7170; m³
